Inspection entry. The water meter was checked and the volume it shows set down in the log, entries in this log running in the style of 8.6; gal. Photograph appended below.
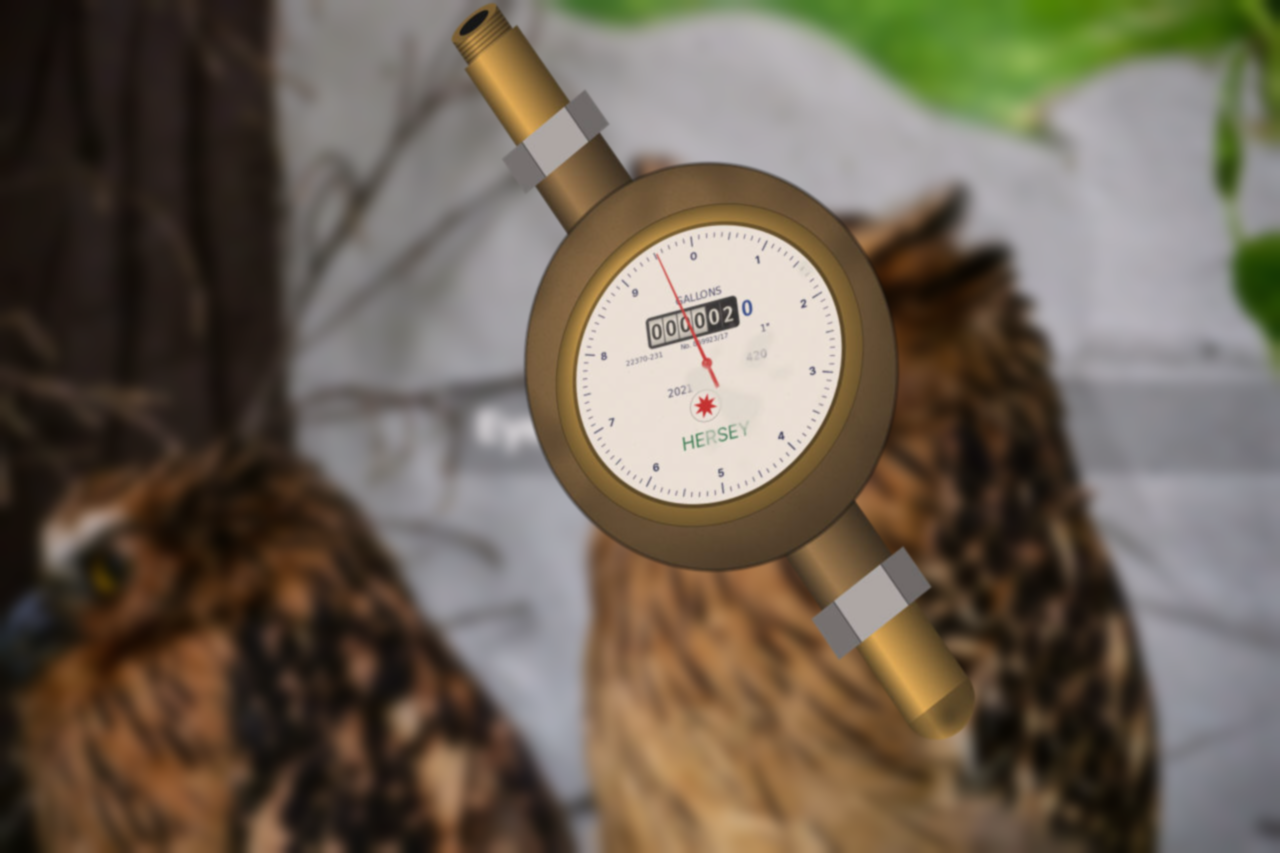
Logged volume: 19.5; gal
